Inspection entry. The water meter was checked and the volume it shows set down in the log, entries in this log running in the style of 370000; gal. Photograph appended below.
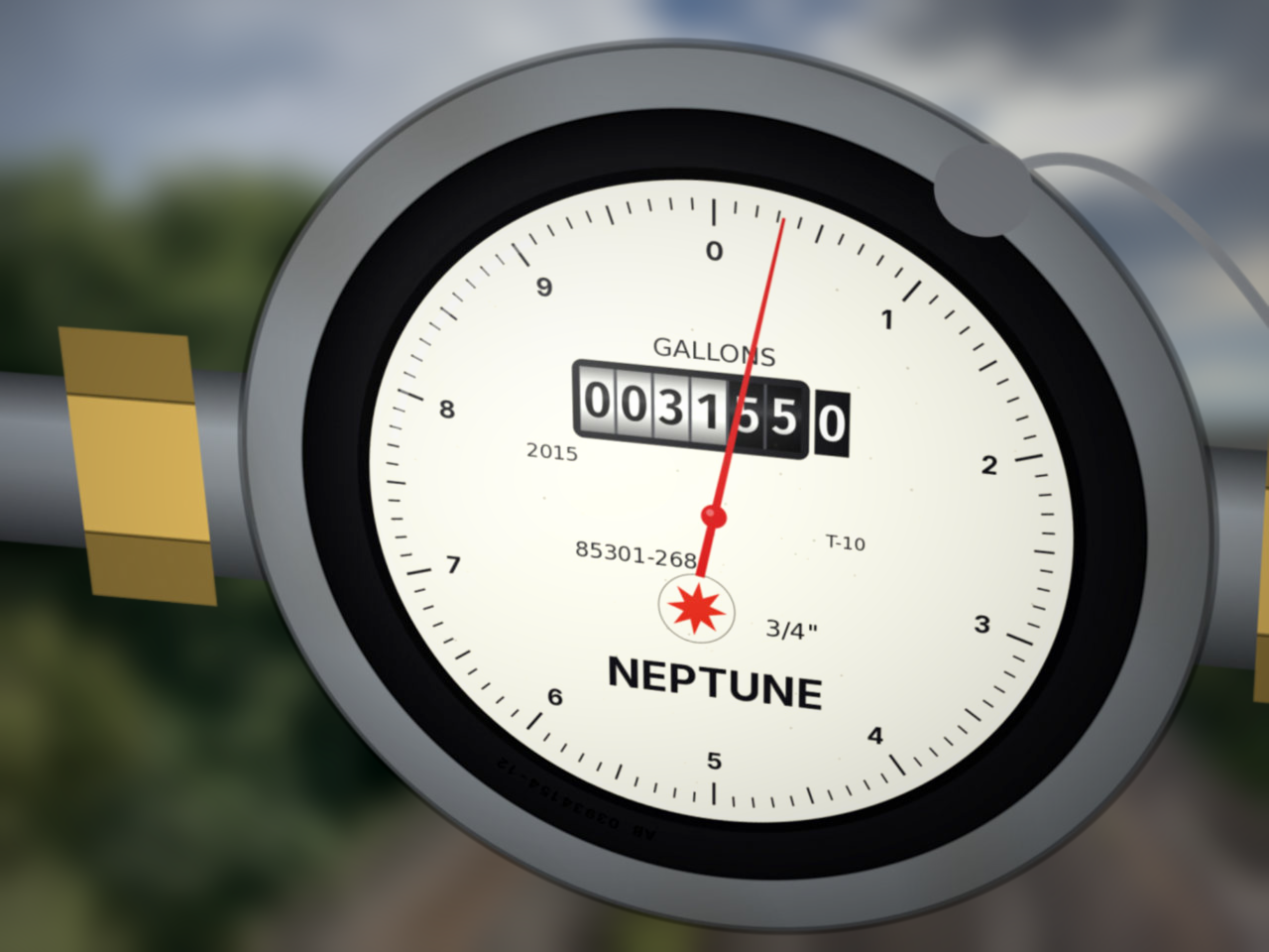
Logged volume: 31550.3; gal
